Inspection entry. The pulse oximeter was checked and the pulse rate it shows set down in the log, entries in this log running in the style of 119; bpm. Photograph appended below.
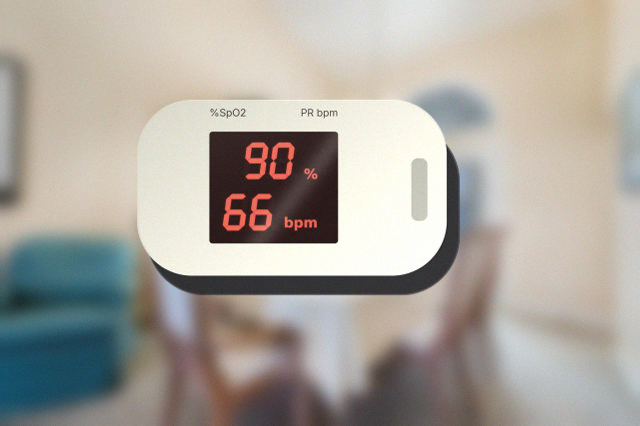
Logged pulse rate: 66; bpm
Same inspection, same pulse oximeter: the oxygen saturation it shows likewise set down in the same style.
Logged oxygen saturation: 90; %
